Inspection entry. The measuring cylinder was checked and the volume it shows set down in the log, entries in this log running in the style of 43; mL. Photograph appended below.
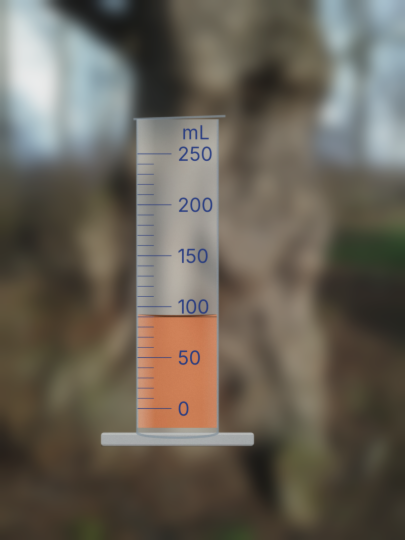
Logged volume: 90; mL
